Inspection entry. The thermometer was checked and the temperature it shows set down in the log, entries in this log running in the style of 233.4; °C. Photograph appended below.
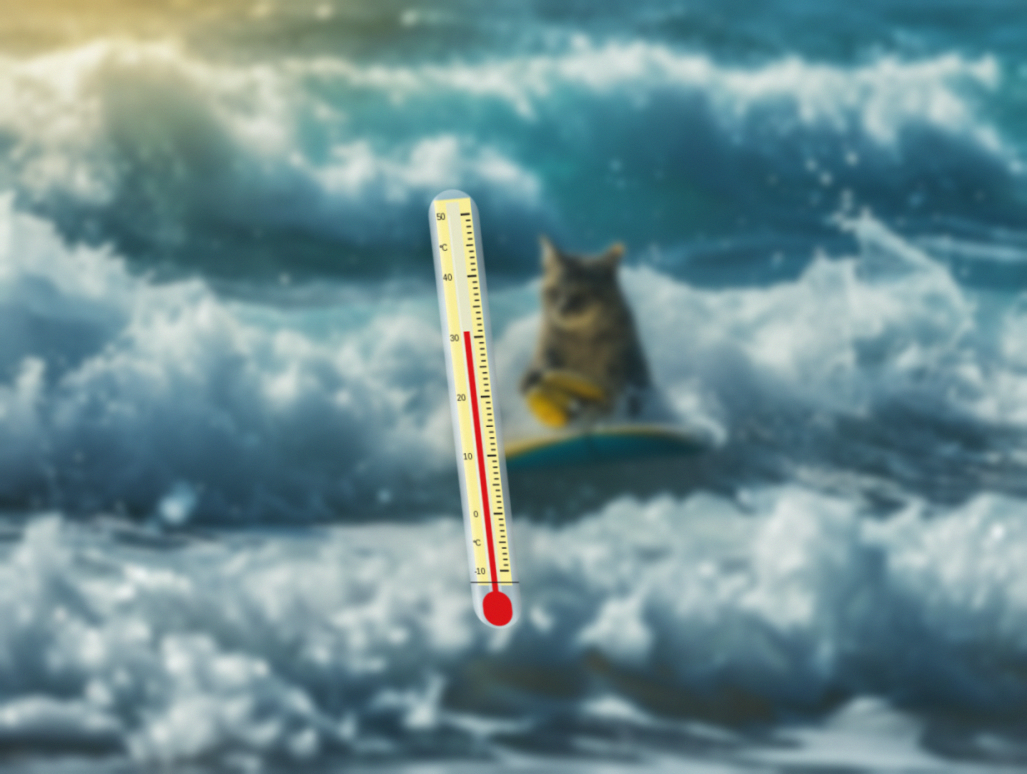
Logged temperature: 31; °C
